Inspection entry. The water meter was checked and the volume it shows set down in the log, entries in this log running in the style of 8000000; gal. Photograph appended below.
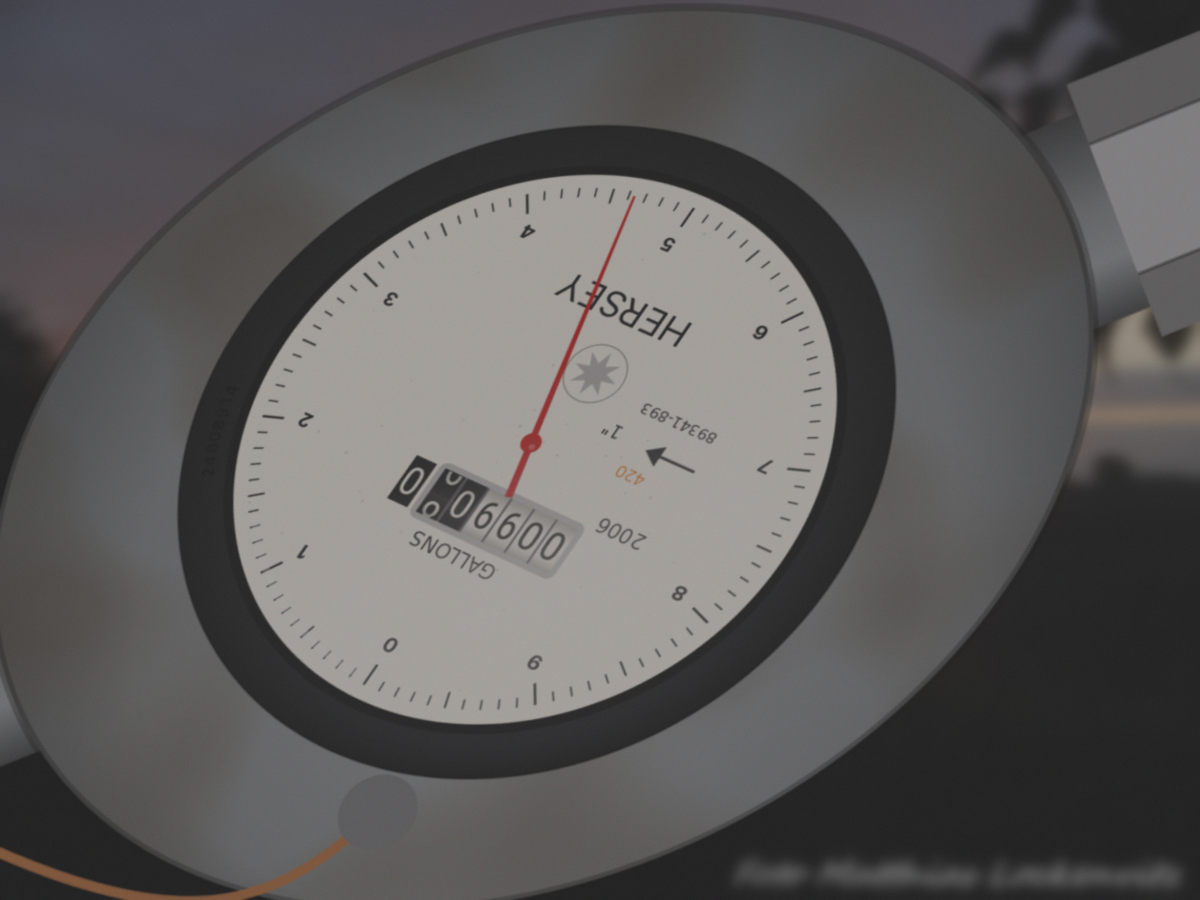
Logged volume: 99084.6; gal
